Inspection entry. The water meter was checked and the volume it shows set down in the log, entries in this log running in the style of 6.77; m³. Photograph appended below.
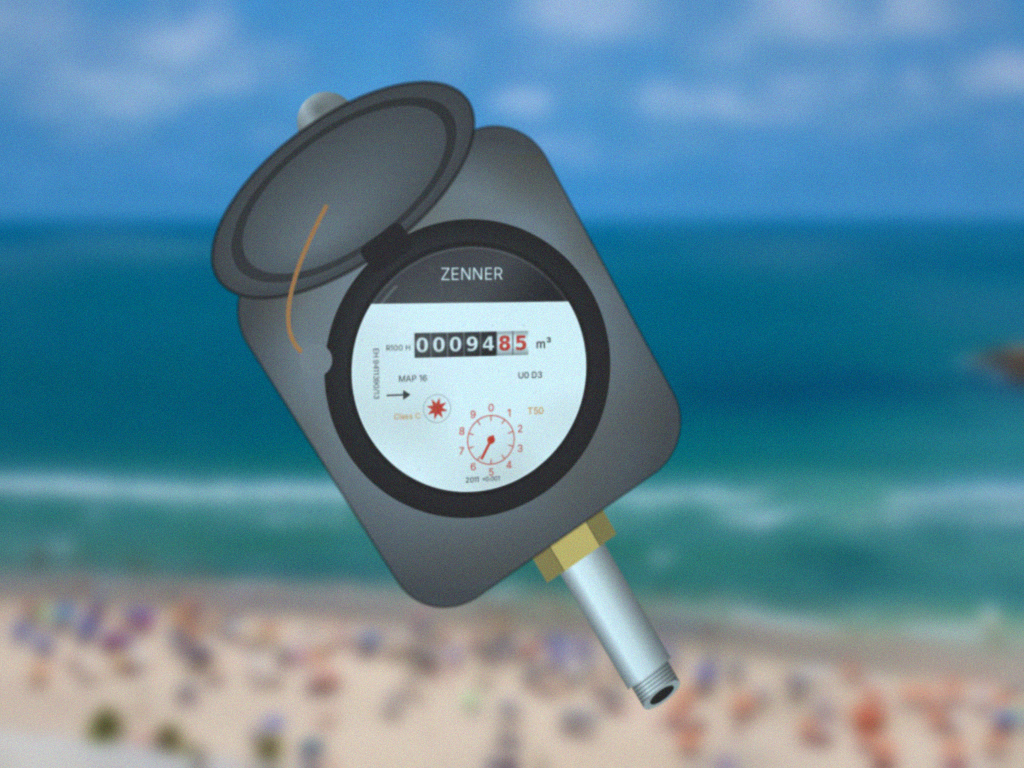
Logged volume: 94.855; m³
